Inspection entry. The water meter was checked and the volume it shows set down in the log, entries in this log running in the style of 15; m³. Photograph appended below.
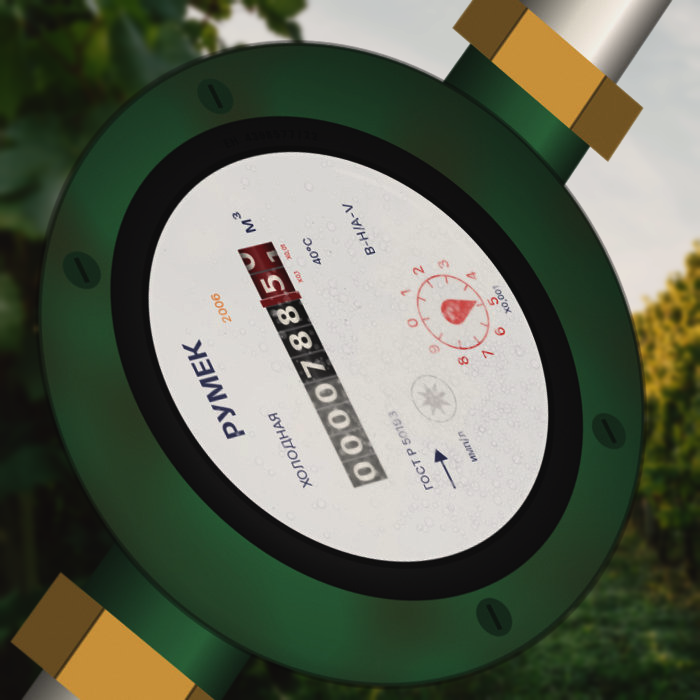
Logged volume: 788.504; m³
